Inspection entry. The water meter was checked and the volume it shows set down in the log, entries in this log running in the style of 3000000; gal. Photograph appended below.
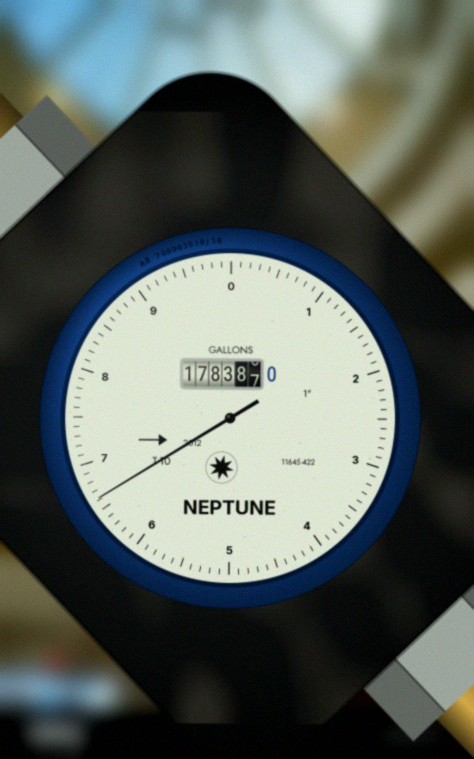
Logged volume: 1783866.6; gal
